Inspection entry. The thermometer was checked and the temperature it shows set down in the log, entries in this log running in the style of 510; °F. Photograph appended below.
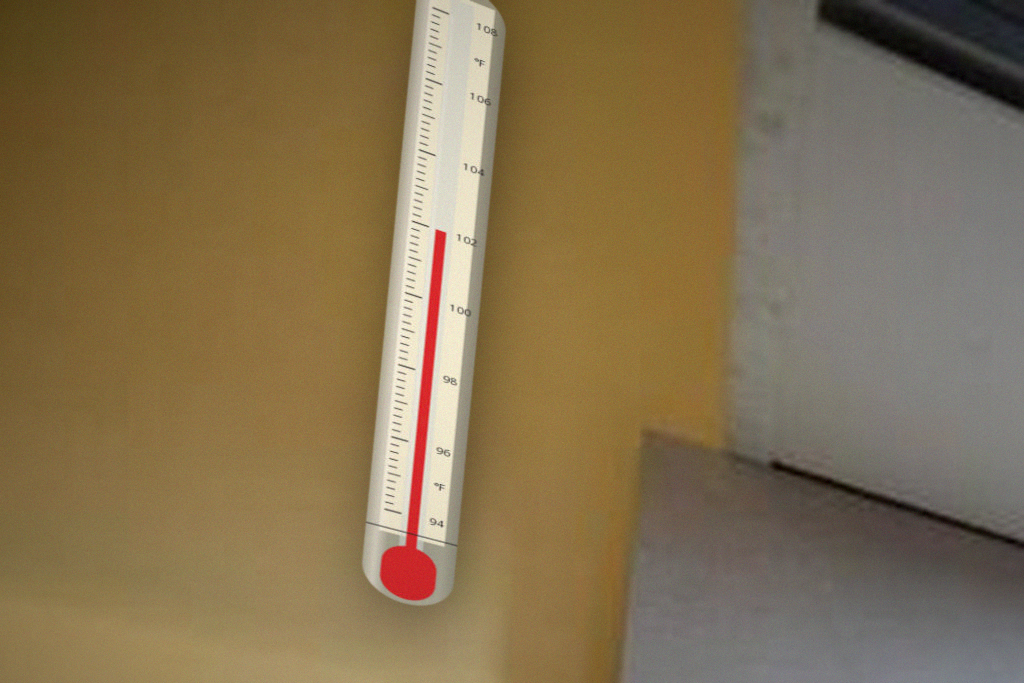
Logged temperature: 102; °F
